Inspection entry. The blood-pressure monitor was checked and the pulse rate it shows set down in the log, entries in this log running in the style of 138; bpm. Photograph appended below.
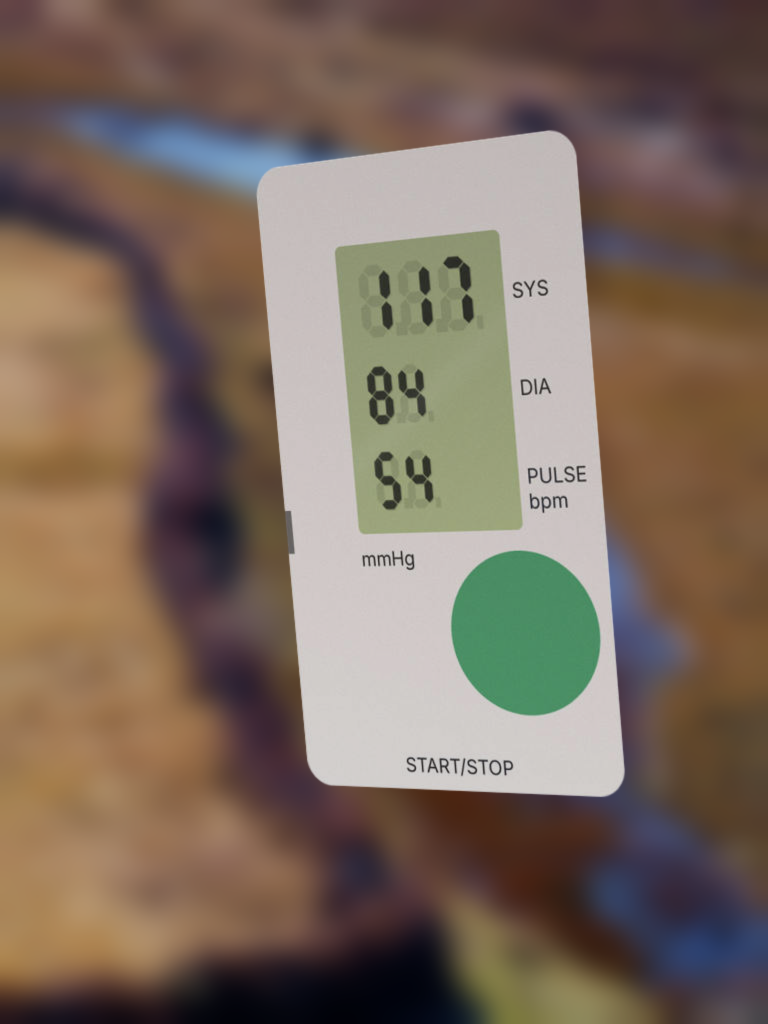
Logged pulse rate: 54; bpm
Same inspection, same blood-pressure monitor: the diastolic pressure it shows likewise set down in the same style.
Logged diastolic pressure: 84; mmHg
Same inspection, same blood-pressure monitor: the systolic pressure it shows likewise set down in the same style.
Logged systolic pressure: 117; mmHg
